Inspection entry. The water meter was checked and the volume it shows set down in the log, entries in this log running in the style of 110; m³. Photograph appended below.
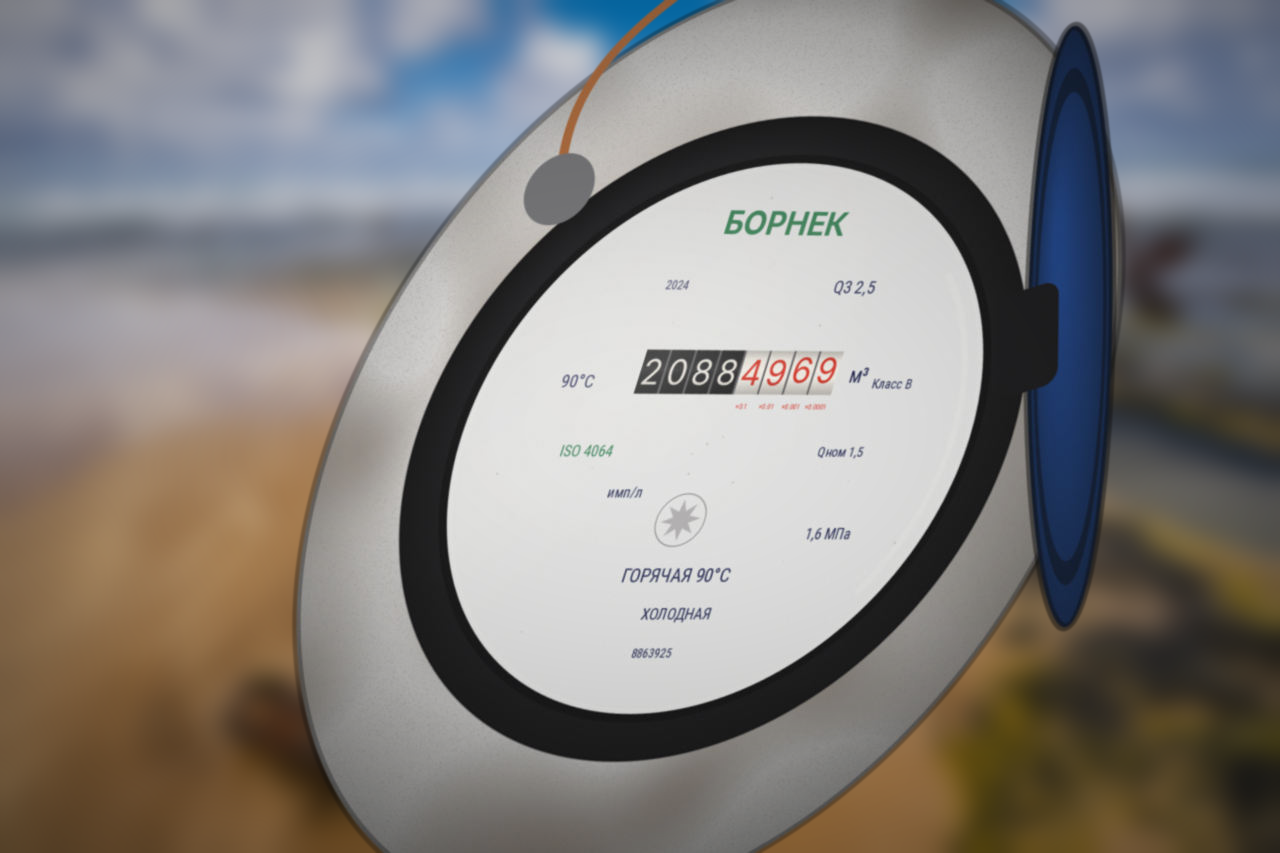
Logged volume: 2088.4969; m³
